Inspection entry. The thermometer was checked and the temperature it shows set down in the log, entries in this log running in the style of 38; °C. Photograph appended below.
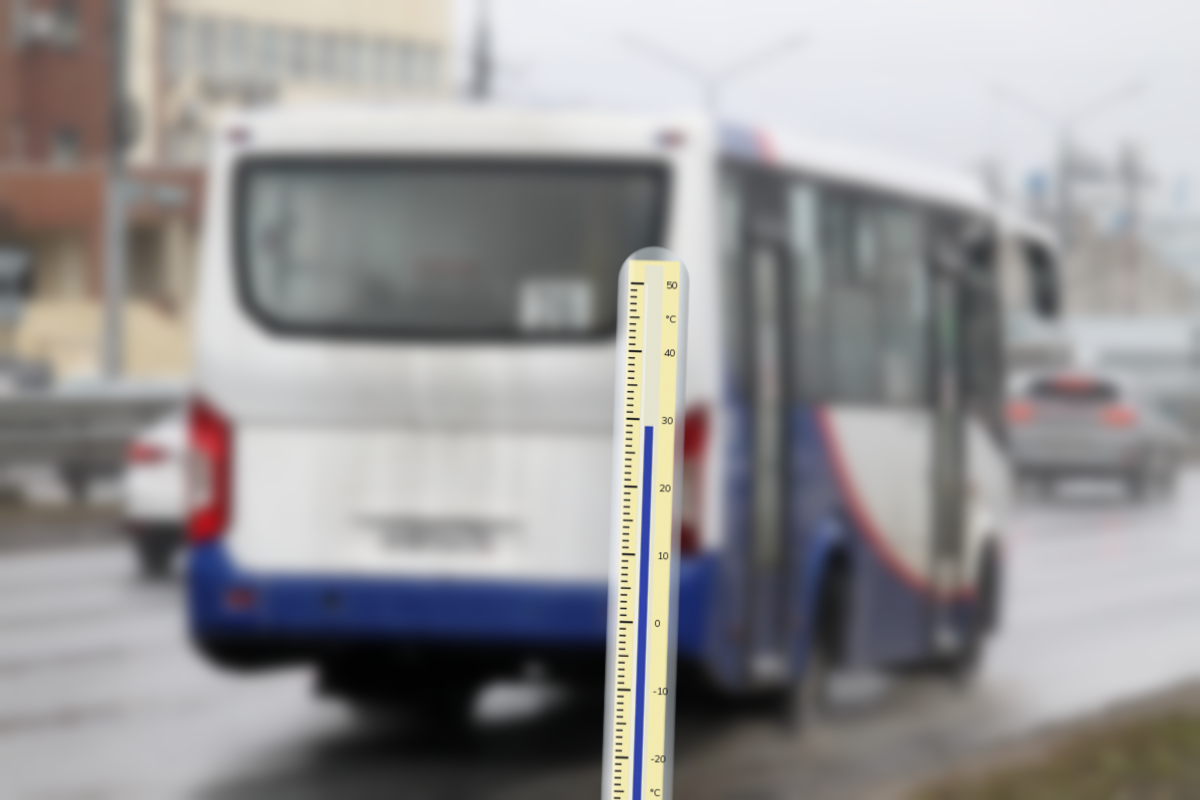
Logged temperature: 29; °C
